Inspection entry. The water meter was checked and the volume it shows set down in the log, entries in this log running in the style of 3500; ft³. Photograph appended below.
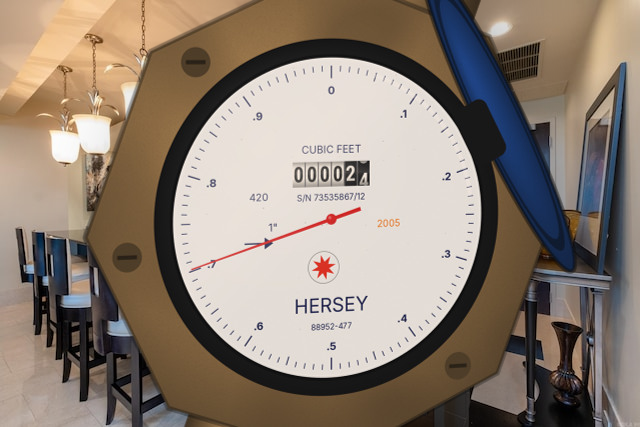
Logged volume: 23.70; ft³
